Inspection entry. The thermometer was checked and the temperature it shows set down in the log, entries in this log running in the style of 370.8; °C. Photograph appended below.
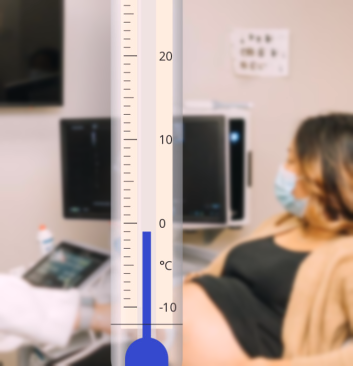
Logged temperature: -1; °C
